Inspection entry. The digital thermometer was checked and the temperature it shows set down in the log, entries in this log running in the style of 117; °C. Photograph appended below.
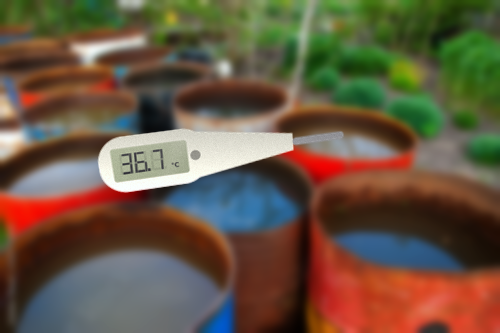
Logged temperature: 36.7; °C
